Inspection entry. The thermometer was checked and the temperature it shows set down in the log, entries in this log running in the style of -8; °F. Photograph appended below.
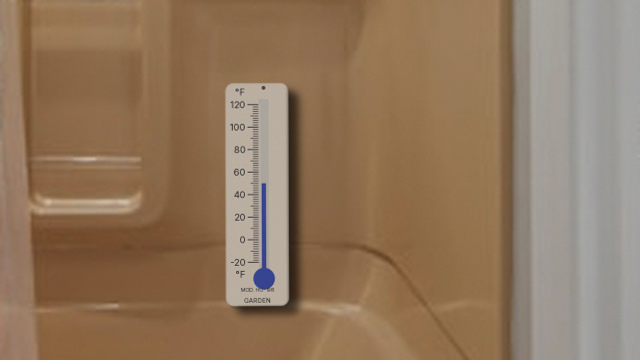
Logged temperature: 50; °F
